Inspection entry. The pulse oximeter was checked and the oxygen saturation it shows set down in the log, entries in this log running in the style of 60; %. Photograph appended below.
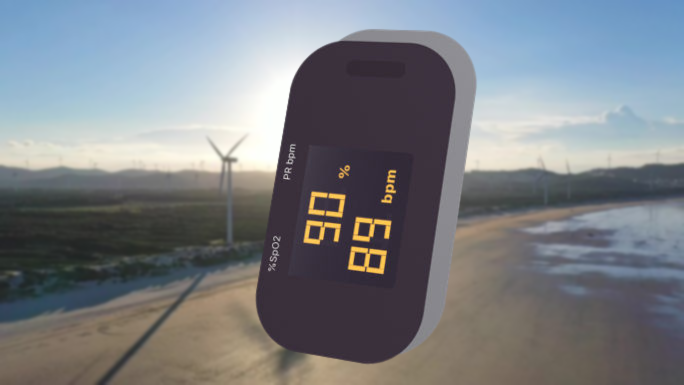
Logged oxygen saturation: 90; %
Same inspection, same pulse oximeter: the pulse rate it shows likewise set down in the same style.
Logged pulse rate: 89; bpm
